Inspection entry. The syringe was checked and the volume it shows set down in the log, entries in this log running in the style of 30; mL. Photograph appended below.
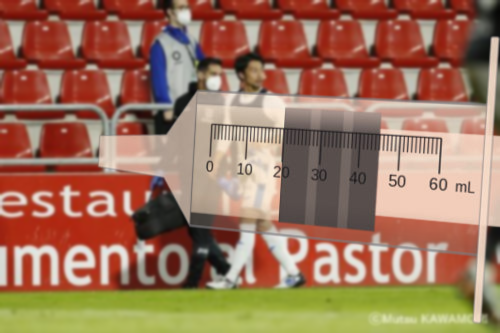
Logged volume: 20; mL
